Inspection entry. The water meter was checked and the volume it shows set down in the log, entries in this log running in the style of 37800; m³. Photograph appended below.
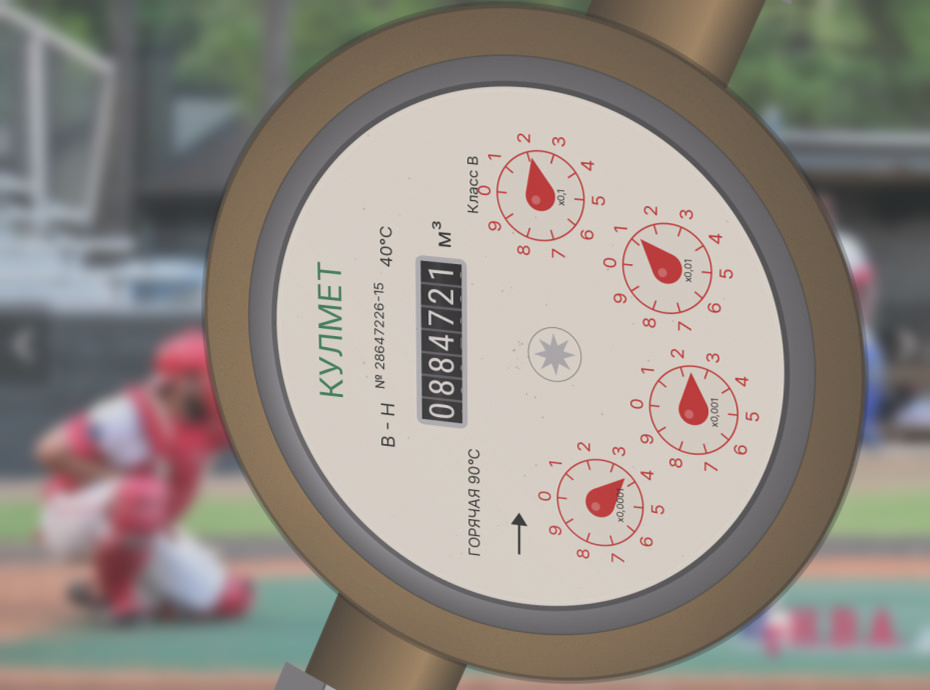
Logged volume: 884721.2123; m³
